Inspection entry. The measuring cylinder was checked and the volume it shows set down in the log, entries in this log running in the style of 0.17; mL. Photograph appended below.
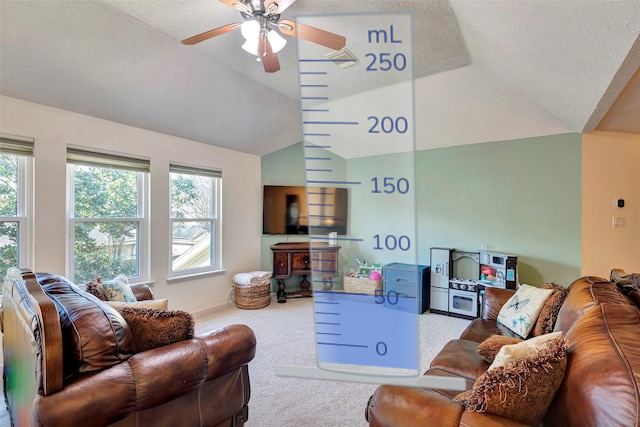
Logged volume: 50; mL
